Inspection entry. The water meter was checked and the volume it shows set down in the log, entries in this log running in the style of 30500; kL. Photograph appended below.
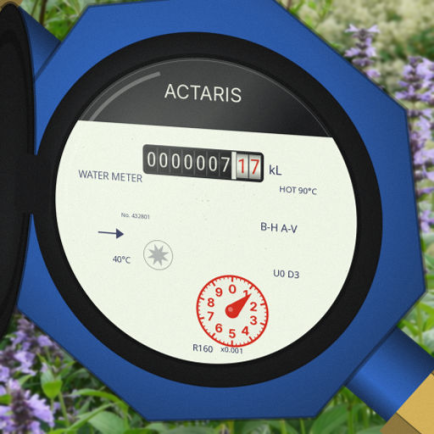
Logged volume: 7.171; kL
